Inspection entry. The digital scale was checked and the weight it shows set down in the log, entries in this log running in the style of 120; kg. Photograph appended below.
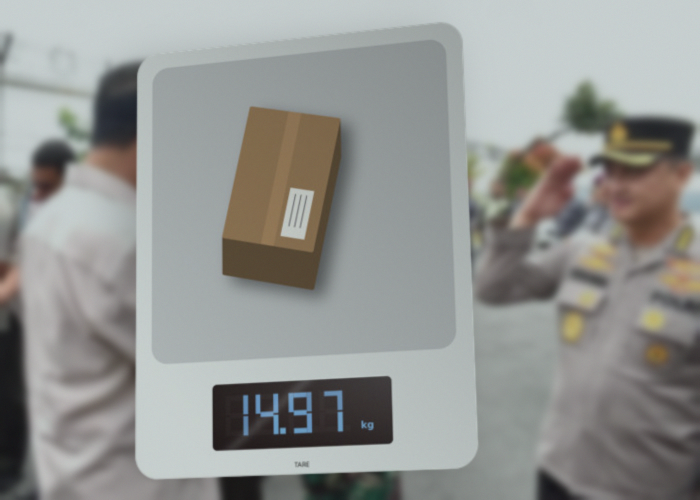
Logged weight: 14.97; kg
